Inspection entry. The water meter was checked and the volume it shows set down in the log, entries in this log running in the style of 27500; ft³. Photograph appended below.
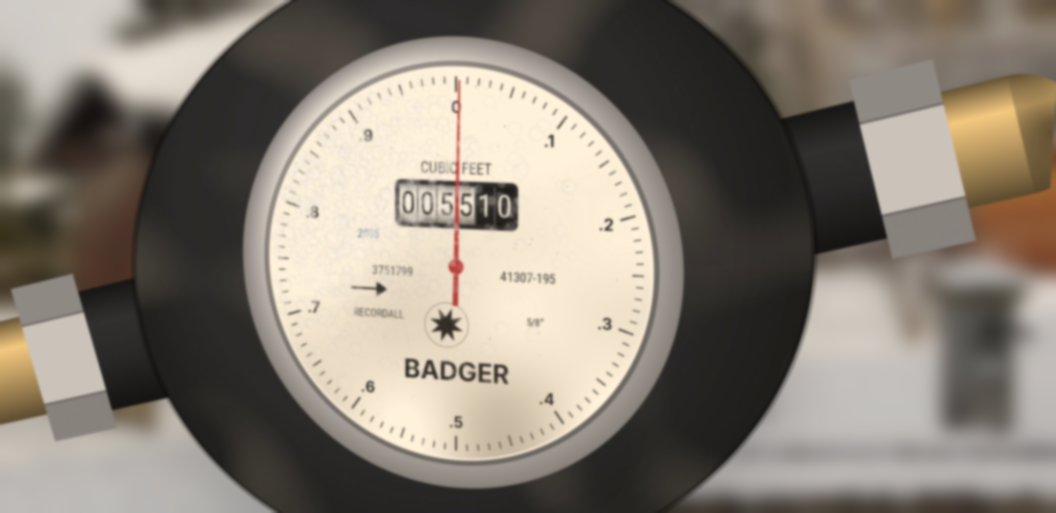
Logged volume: 5510.00; ft³
